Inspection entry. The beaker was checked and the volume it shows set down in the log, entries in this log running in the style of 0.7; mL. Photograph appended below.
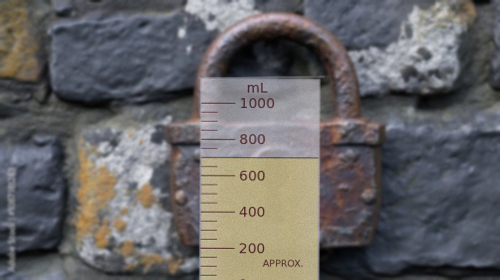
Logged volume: 700; mL
